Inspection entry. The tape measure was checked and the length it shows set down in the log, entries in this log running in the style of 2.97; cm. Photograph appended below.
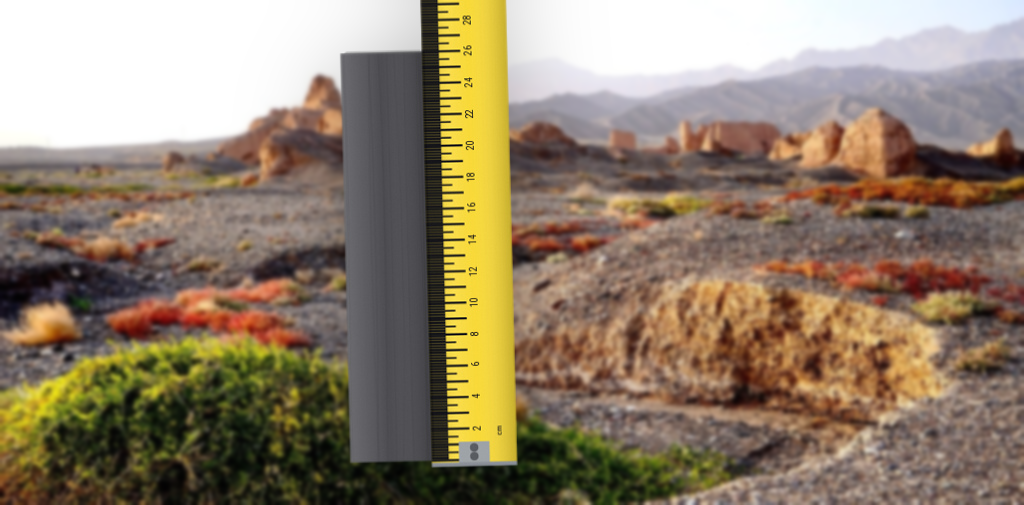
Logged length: 26; cm
